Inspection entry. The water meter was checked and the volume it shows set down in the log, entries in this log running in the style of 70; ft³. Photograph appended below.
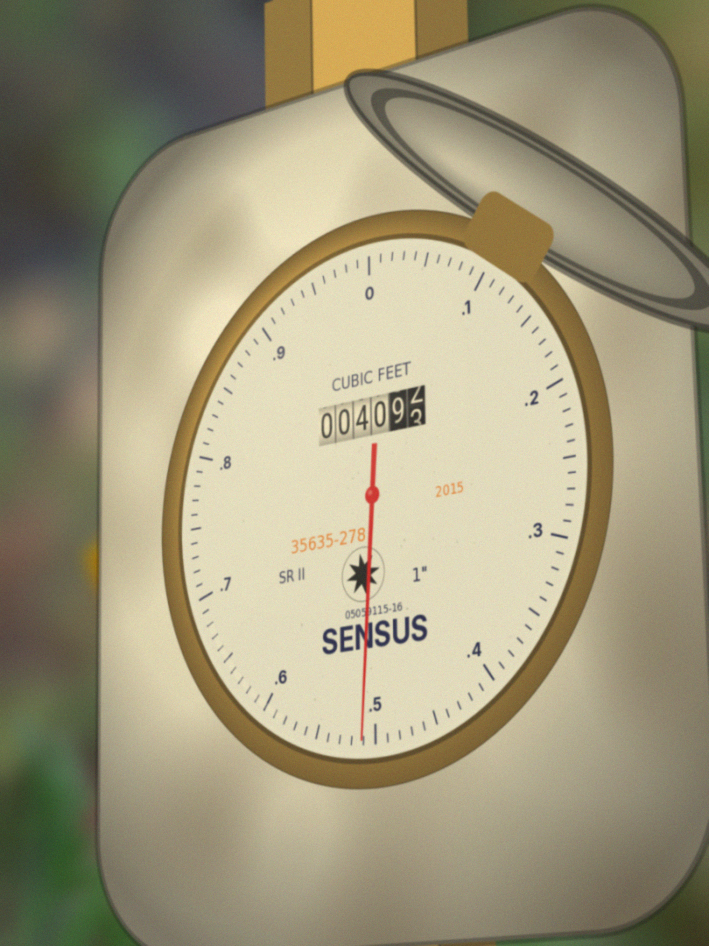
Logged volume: 4092.51; ft³
